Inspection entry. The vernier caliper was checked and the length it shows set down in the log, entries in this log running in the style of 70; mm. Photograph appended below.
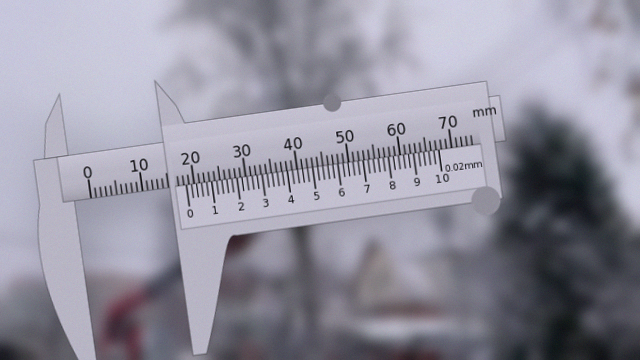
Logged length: 18.5; mm
